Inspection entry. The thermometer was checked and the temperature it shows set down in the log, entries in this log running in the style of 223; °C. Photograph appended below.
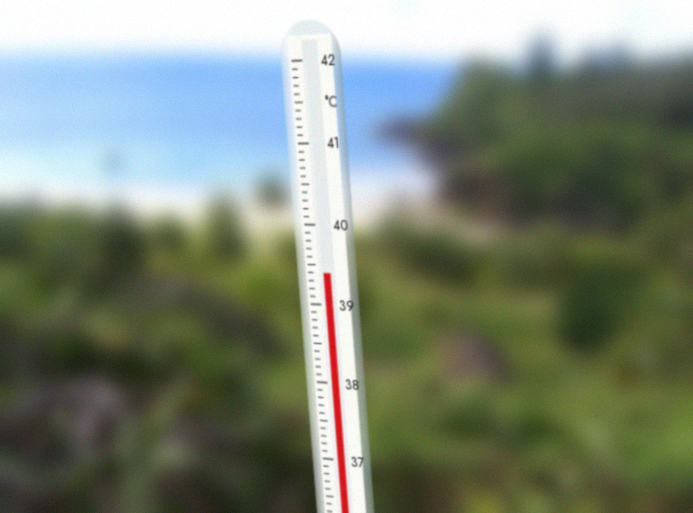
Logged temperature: 39.4; °C
